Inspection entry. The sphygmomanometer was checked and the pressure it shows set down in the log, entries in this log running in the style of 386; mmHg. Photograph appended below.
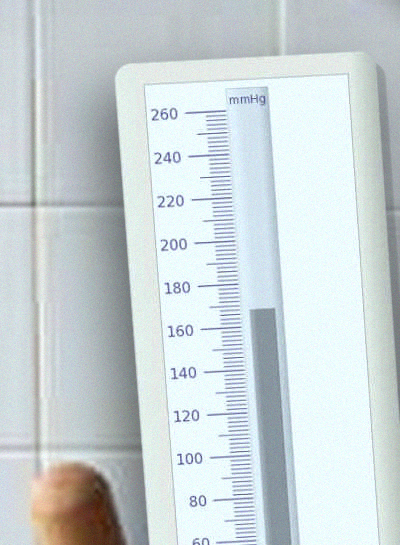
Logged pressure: 168; mmHg
